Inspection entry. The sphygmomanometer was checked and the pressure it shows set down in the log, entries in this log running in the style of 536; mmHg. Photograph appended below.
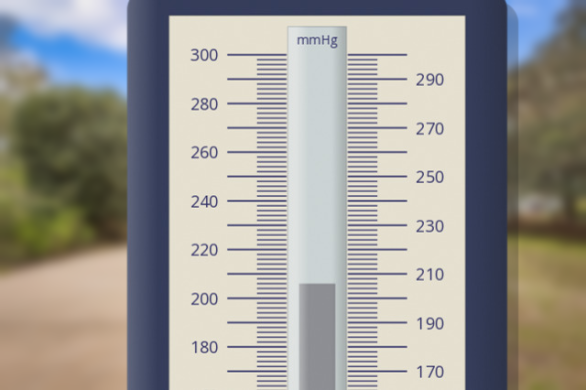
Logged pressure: 206; mmHg
